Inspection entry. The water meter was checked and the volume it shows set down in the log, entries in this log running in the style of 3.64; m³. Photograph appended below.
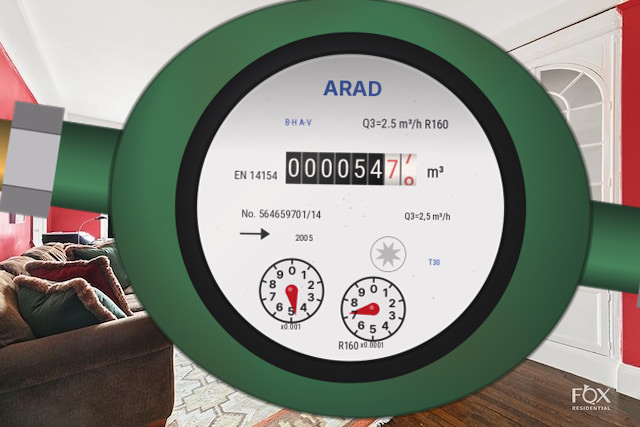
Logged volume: 54.7747; m³
